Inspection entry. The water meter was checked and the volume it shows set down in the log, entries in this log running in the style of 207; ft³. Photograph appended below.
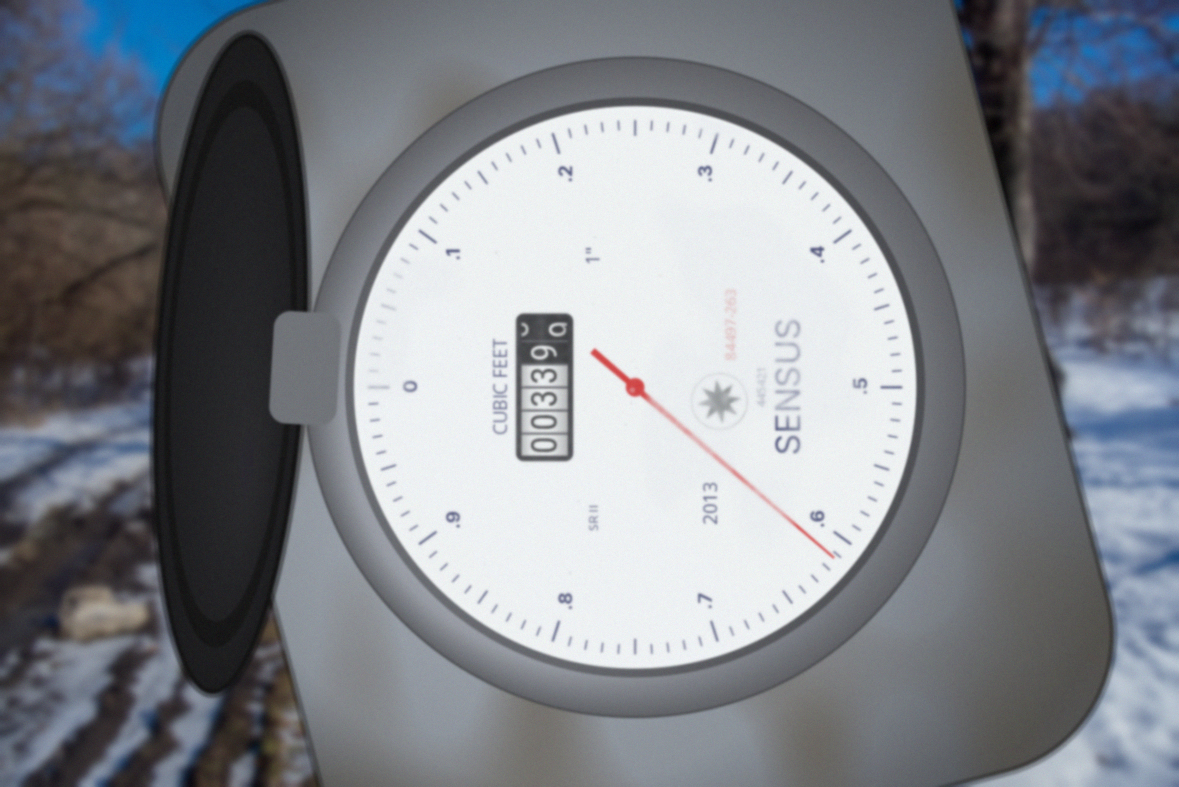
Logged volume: 3398.61; ft³
